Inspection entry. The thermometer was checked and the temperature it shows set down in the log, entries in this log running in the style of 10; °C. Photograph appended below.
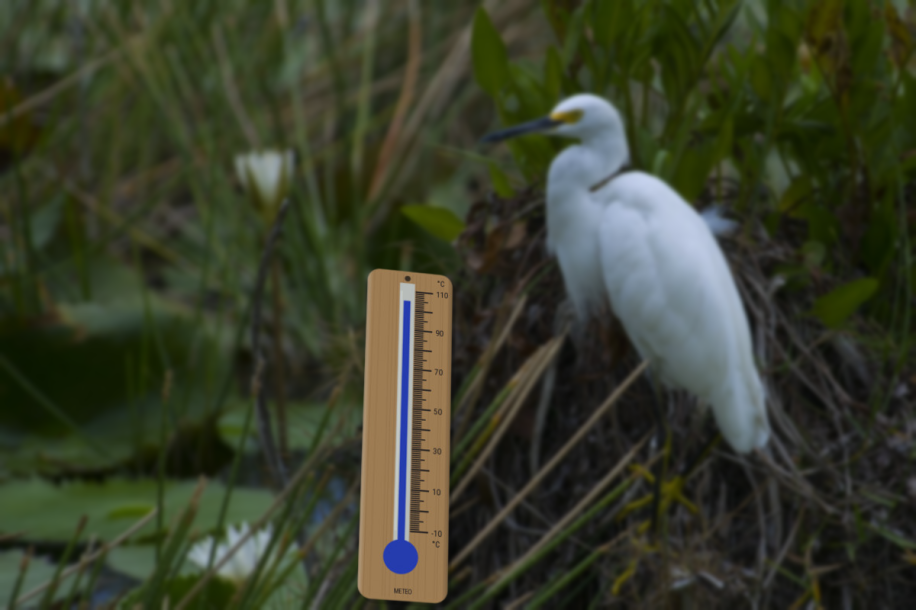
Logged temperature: 105; °C
